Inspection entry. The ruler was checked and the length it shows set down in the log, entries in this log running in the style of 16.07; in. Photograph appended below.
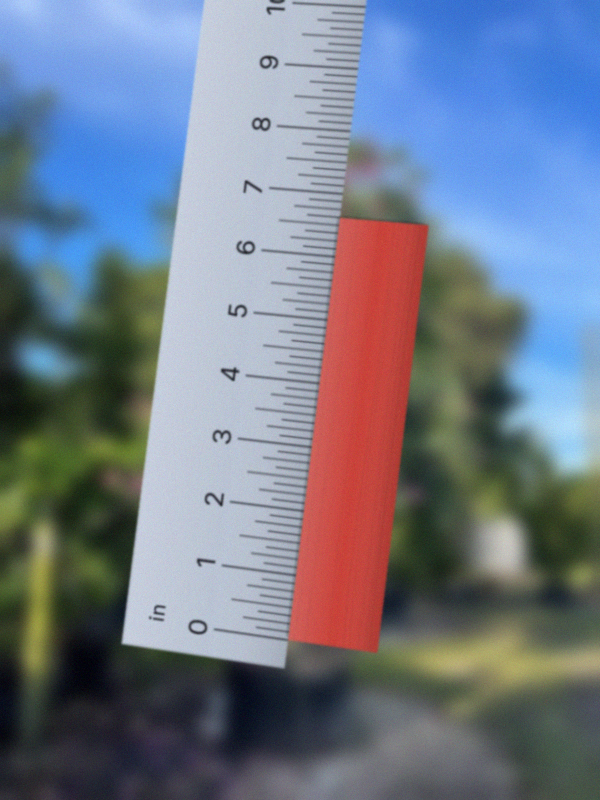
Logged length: 6.625; in
